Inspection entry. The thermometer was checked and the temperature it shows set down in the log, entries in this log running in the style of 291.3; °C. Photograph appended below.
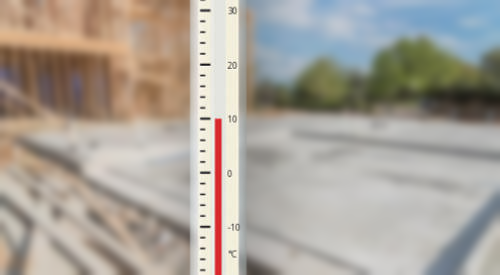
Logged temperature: 10; °C
